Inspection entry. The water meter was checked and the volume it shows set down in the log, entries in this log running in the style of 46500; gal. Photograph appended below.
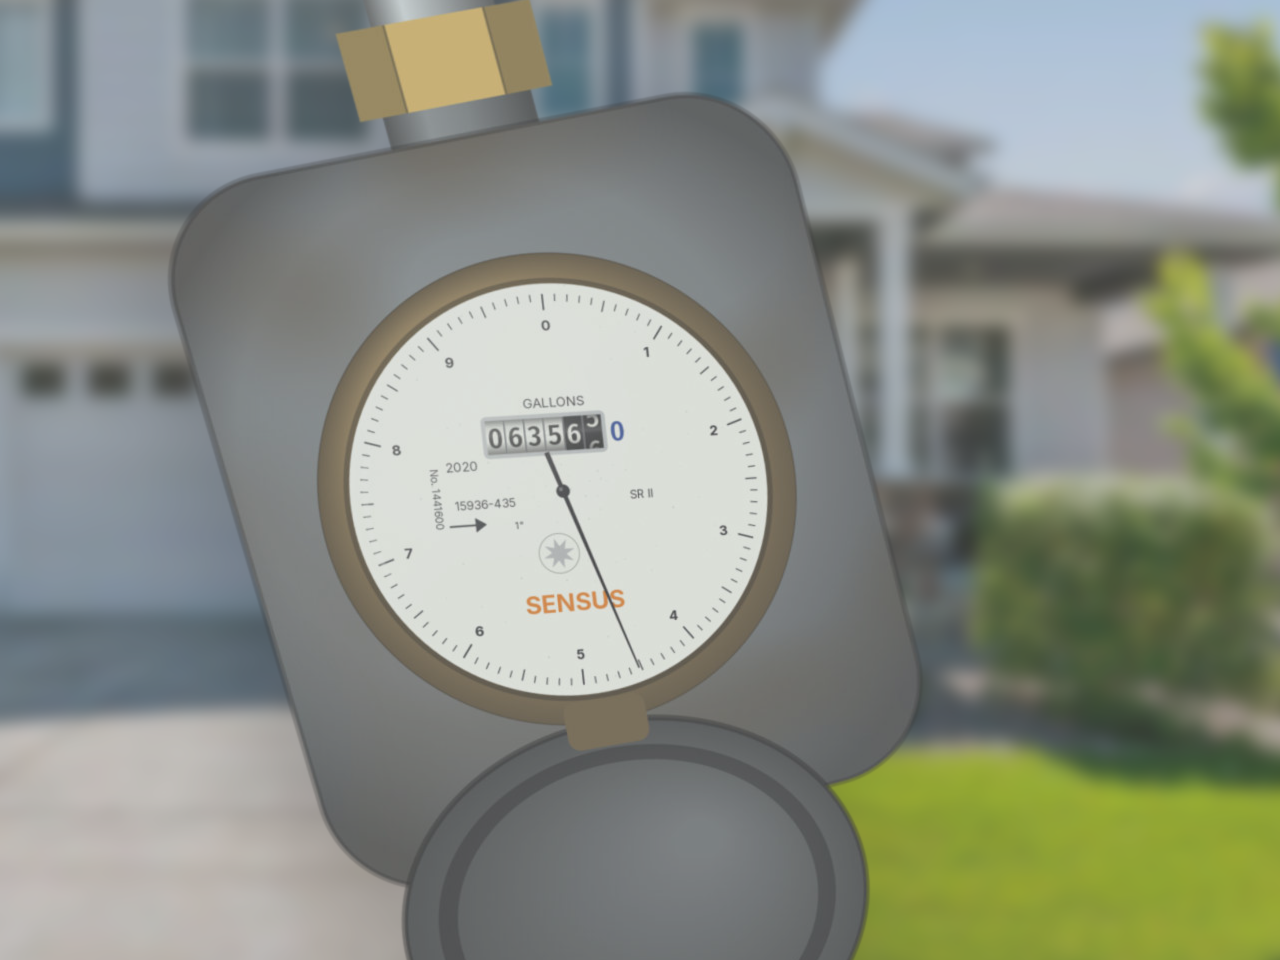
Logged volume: 635654.5; gal
